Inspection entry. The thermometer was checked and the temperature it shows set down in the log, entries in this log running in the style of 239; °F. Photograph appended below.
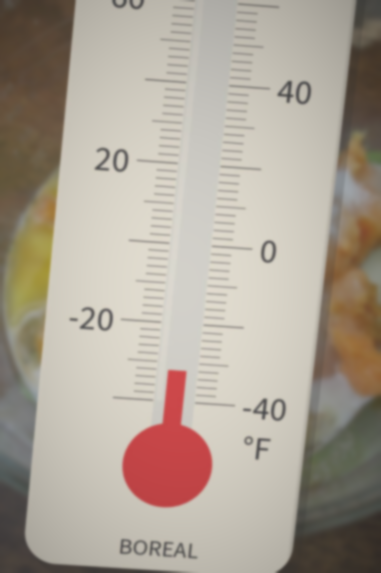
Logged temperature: -32; °F
